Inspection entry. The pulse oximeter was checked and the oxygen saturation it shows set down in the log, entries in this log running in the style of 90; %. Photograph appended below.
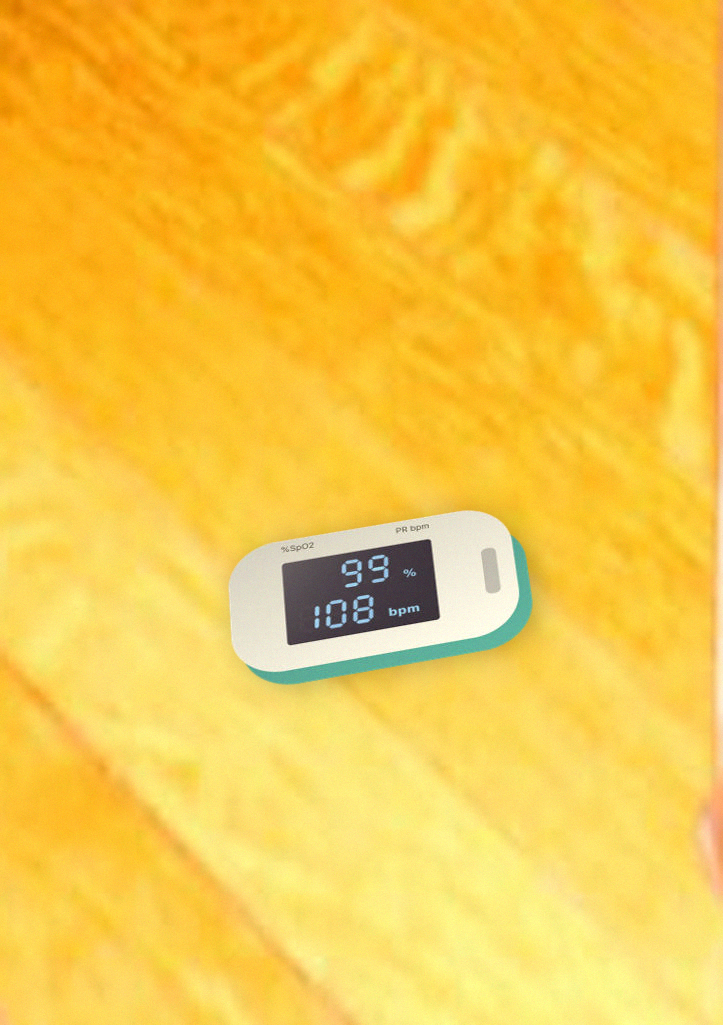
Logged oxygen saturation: 99; %
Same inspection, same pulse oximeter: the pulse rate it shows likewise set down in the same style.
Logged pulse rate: 108; bpm
